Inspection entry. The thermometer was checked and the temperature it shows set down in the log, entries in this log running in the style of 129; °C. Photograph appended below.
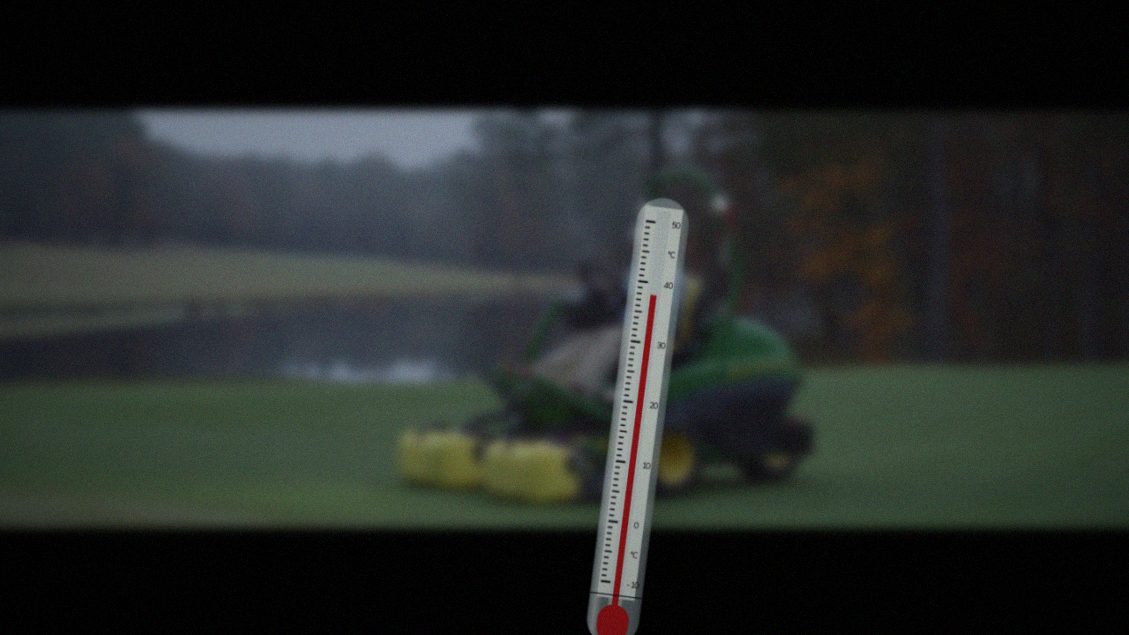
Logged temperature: 38; °C
